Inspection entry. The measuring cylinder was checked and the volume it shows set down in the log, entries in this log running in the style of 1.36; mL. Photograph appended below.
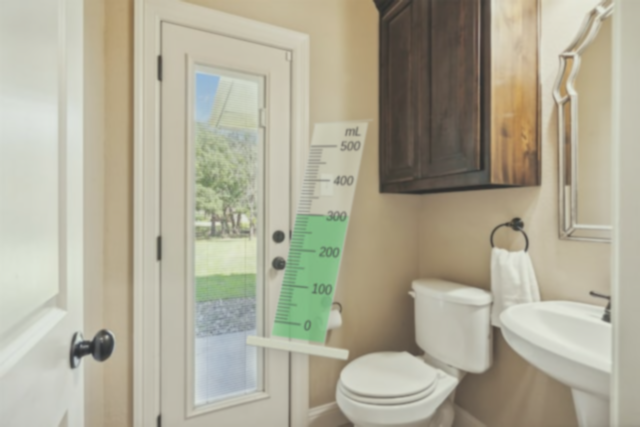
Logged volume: 300; mL
